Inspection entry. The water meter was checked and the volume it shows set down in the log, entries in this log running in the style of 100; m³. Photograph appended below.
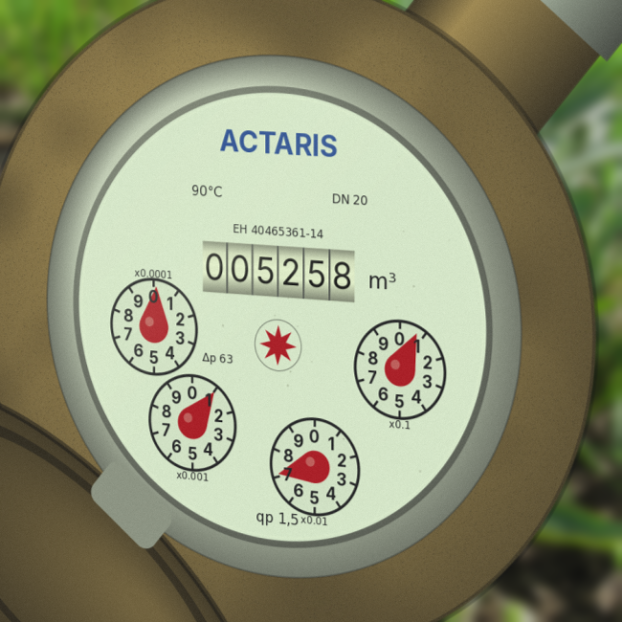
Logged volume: 5258.0710; m³
